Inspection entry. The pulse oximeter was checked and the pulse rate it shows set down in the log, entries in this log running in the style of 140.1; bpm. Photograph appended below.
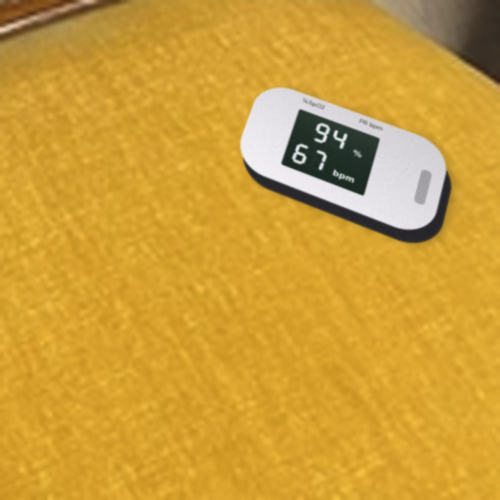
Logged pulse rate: 67; bpm
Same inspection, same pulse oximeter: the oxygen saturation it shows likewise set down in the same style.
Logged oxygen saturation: 94; %
